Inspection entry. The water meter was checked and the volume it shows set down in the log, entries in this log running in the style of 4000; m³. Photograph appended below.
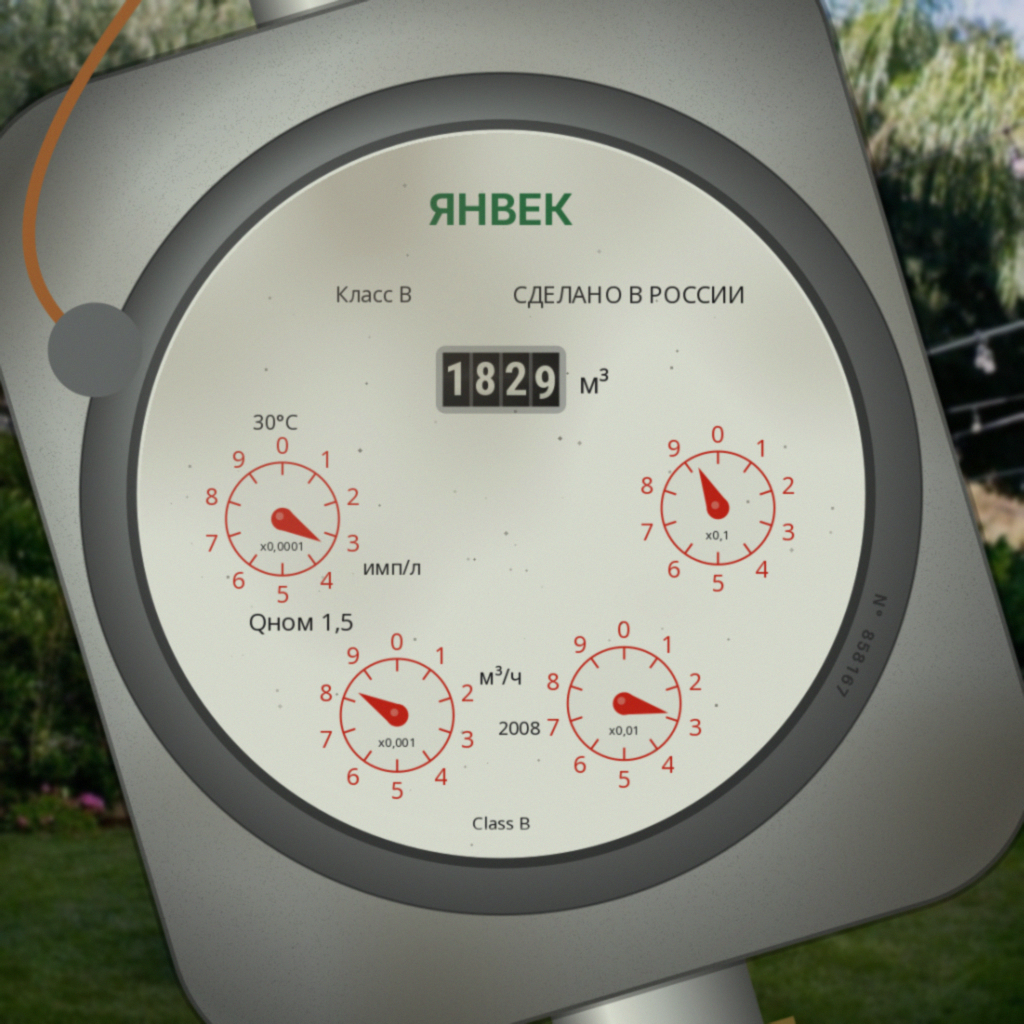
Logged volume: 1828.9283; m³
